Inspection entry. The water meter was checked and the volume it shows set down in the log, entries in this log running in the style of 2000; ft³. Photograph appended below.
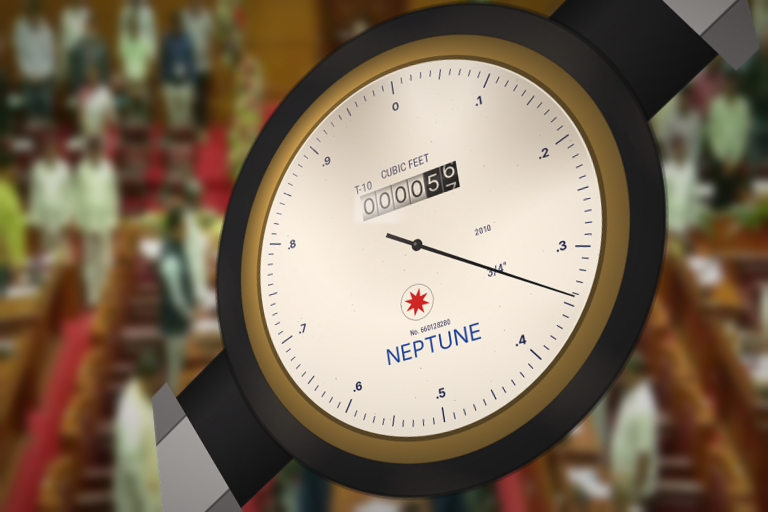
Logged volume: 56.34; ft³
